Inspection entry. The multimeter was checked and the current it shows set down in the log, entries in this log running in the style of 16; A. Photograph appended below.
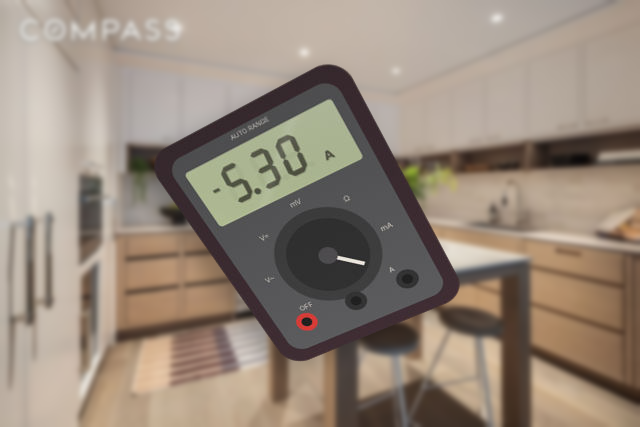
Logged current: -5.30; A
